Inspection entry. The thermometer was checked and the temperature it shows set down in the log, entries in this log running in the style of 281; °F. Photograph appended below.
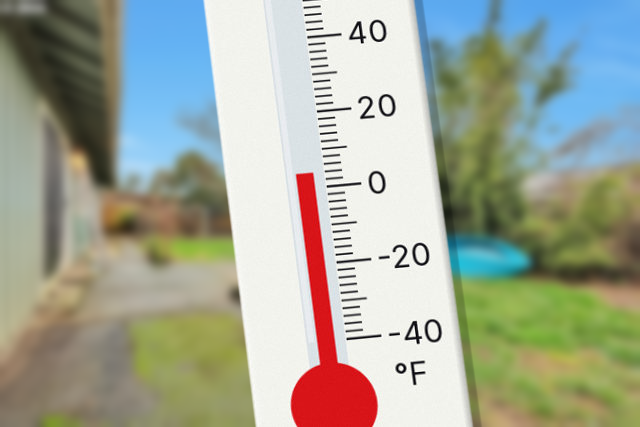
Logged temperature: 4; °F
